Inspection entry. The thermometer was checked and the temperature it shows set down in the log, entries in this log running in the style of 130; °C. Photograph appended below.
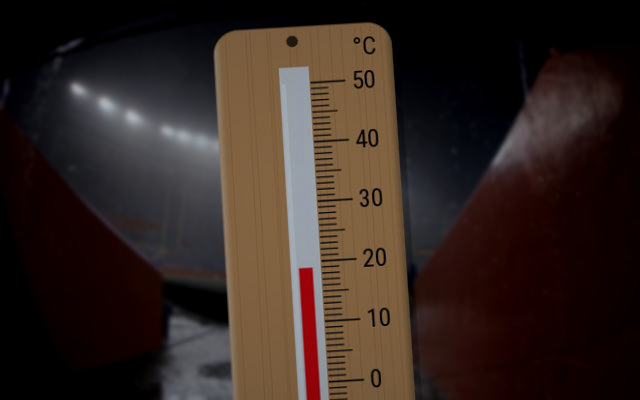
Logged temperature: 19; °C
